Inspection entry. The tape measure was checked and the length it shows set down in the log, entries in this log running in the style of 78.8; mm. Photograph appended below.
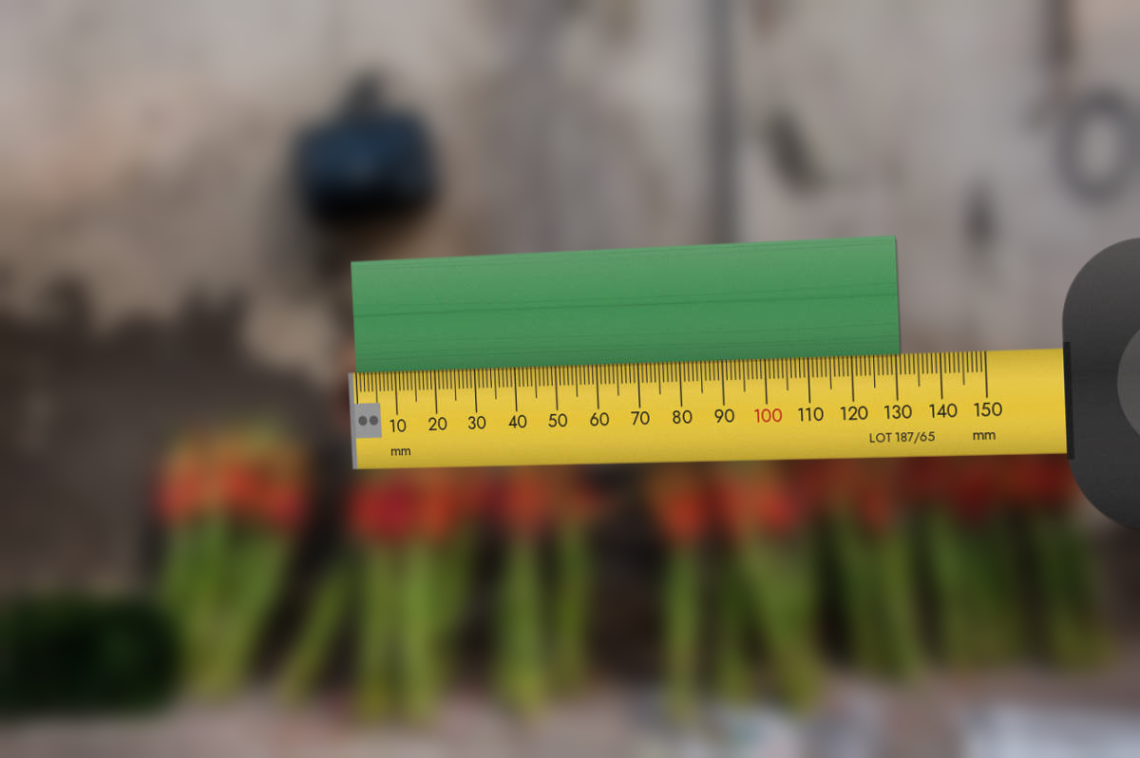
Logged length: 131; mm
